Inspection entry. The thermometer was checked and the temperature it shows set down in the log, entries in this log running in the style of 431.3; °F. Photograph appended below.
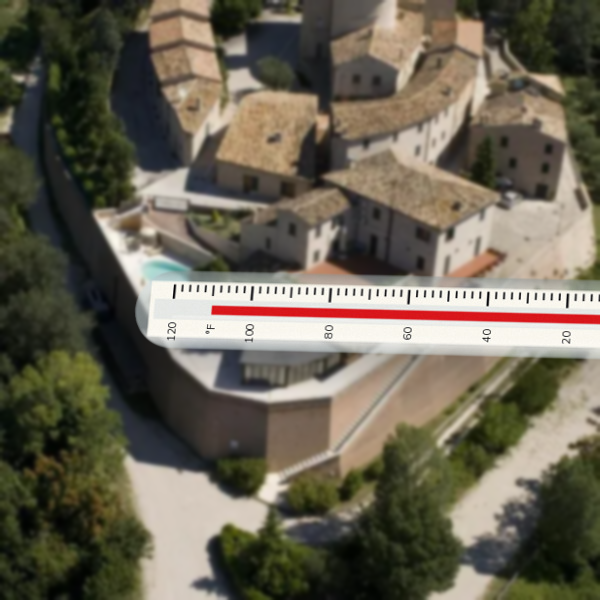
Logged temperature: 110; °F
